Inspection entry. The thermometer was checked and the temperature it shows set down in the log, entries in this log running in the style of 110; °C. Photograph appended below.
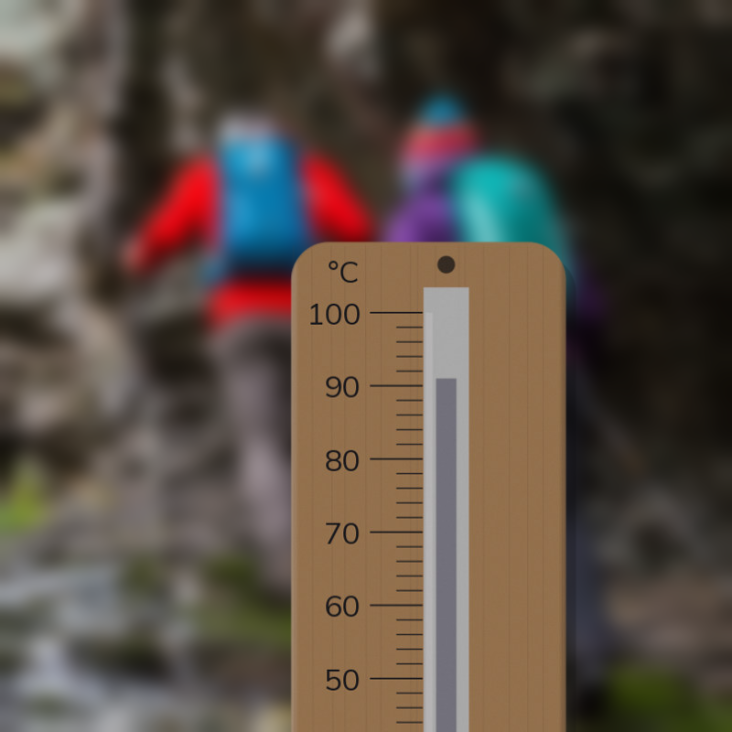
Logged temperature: 91; °C
